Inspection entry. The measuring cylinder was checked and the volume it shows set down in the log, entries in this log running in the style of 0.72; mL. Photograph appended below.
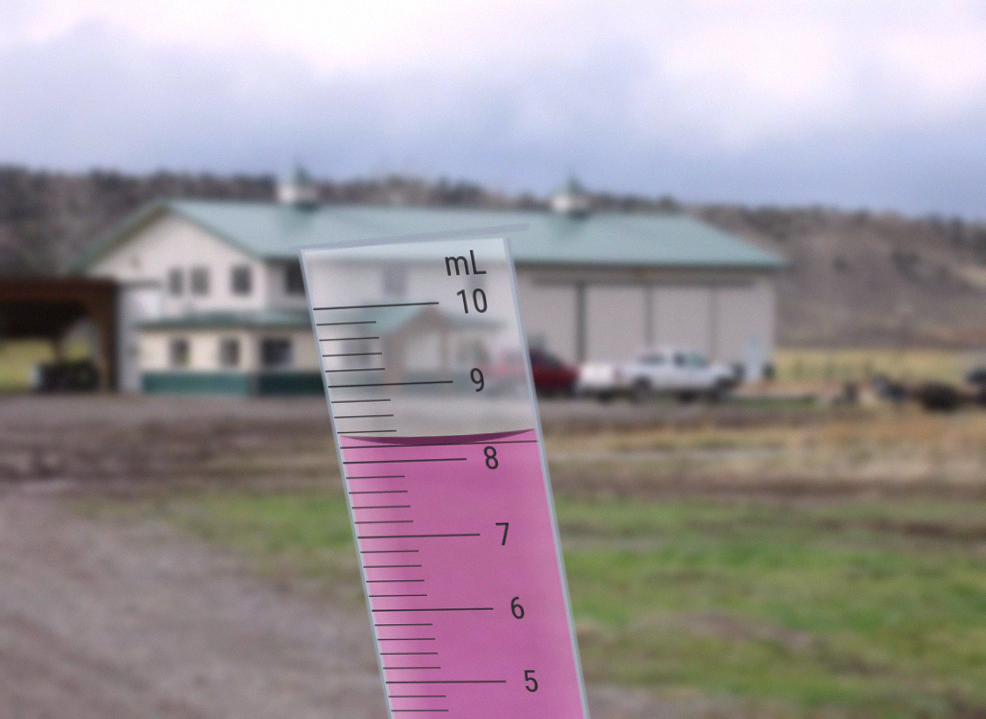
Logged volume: 8.2; mL
